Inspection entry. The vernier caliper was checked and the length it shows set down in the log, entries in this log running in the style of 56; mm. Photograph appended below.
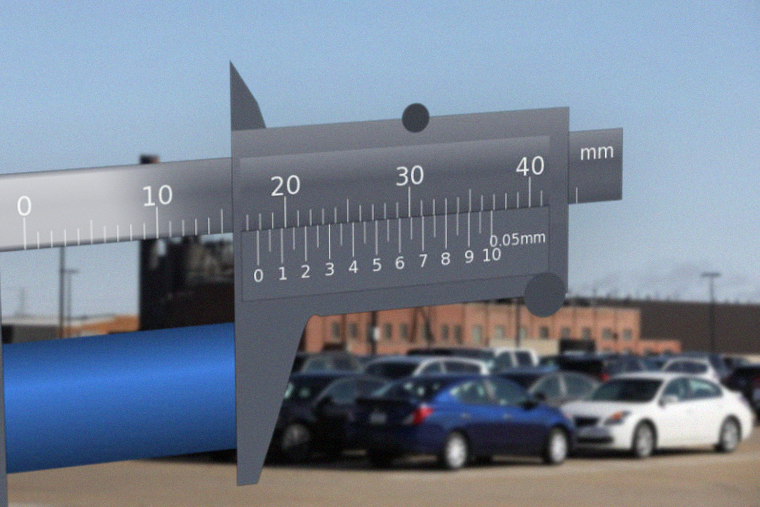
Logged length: 17.8; mm
